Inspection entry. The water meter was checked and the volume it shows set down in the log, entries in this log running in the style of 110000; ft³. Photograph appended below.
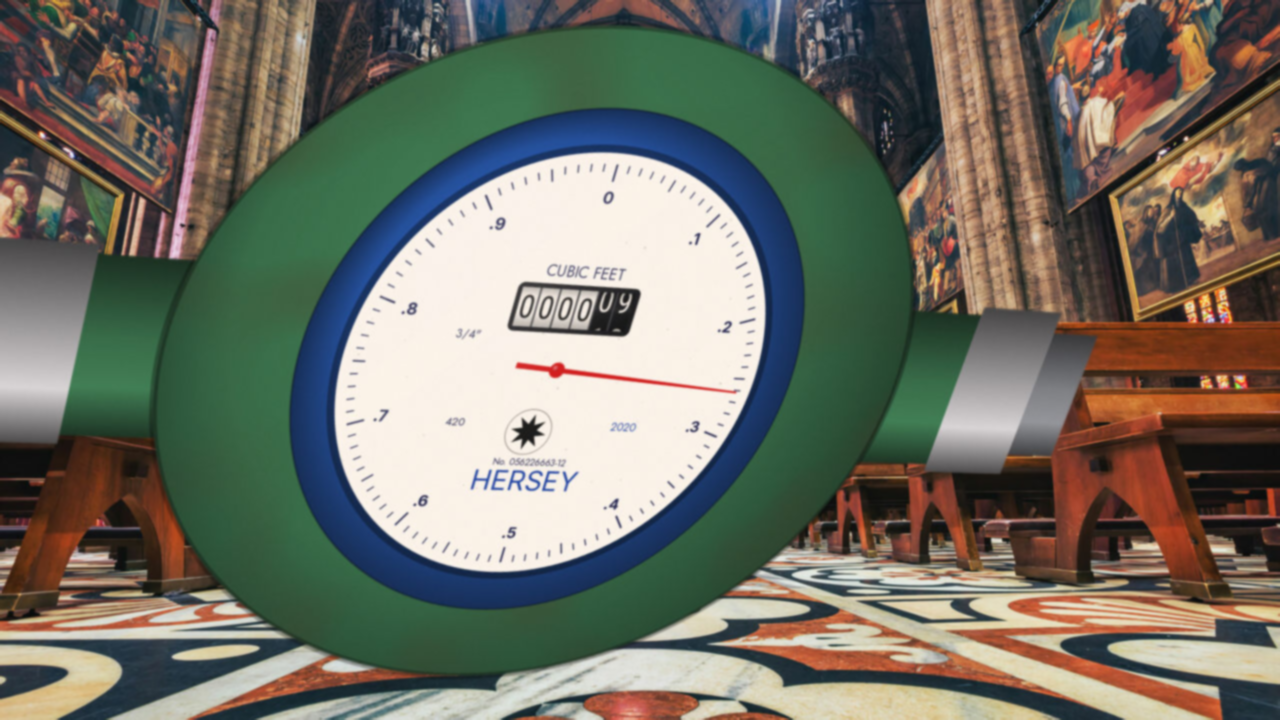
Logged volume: 9.26; ft³
